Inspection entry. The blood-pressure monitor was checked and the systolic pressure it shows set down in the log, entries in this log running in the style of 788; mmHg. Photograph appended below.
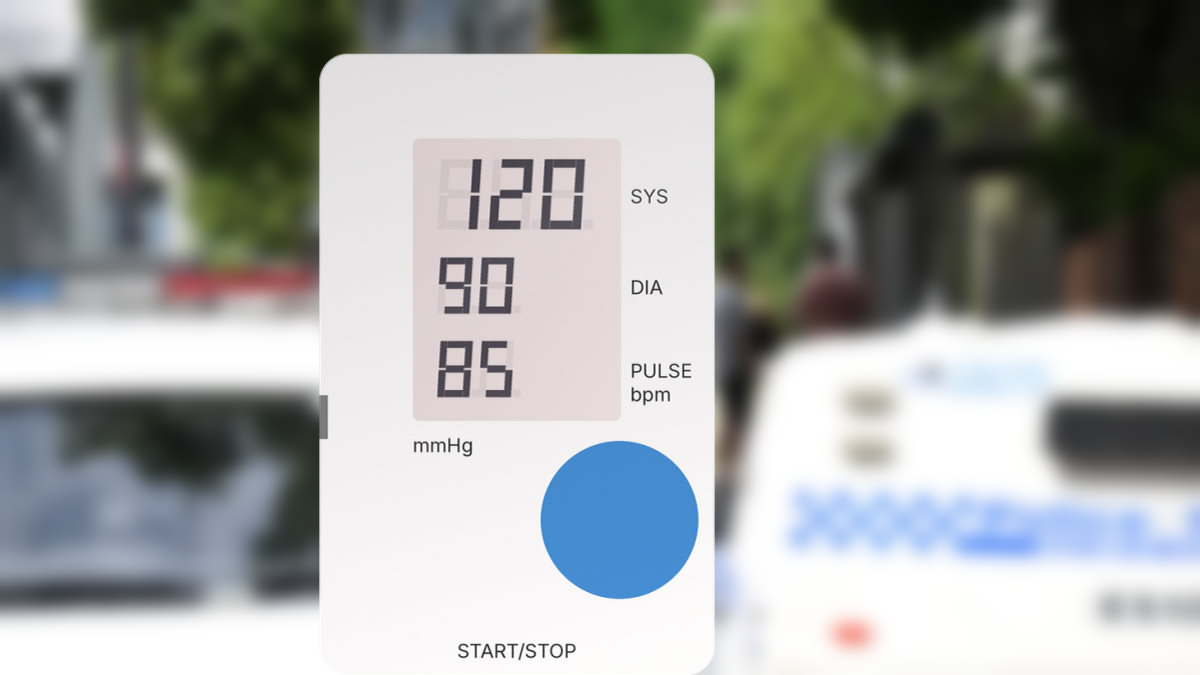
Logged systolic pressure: 120; mmHg
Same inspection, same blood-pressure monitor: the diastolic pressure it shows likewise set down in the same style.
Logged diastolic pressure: 90; mmHg
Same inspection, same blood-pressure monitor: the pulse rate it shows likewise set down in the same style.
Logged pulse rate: 85; bpm
